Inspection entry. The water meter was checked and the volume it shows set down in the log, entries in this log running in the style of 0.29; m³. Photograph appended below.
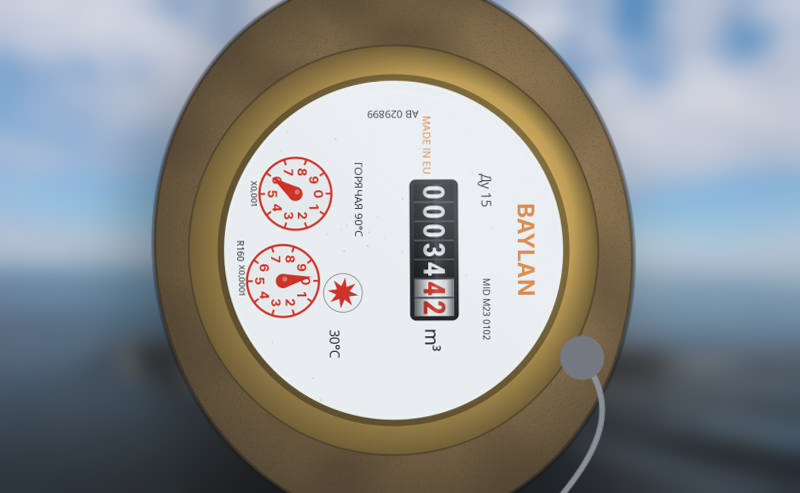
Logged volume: 34.4259; m³
